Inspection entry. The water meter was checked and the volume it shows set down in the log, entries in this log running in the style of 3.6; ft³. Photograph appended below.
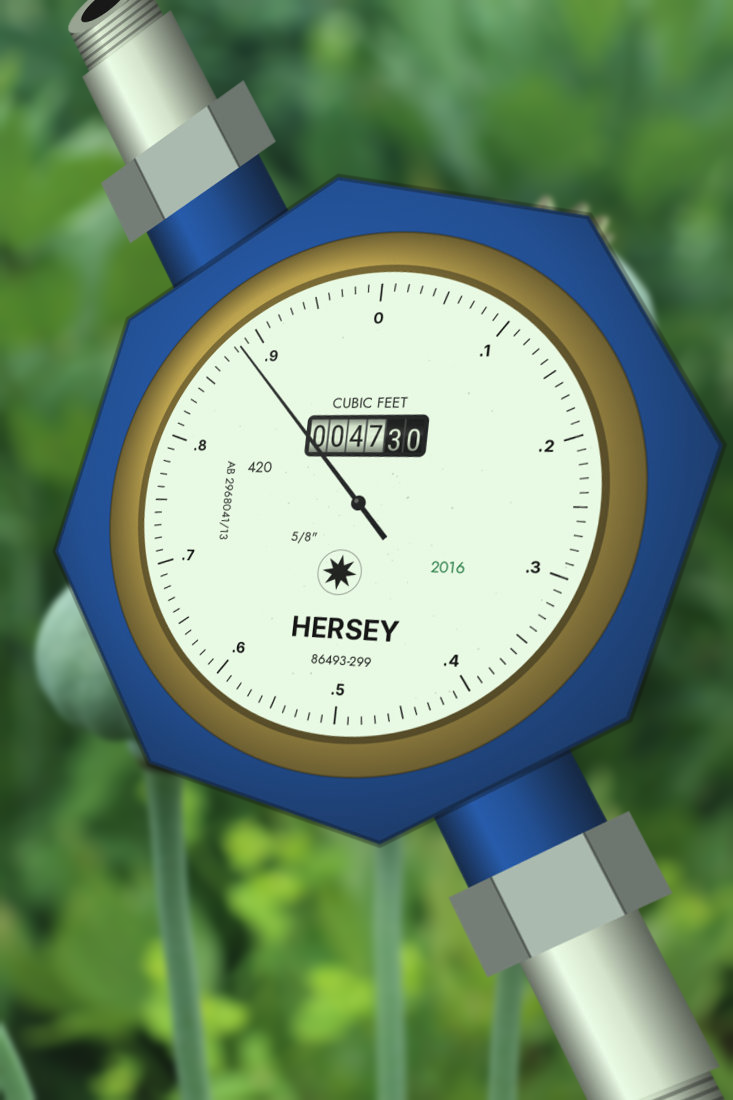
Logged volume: 4729.88; ft³
